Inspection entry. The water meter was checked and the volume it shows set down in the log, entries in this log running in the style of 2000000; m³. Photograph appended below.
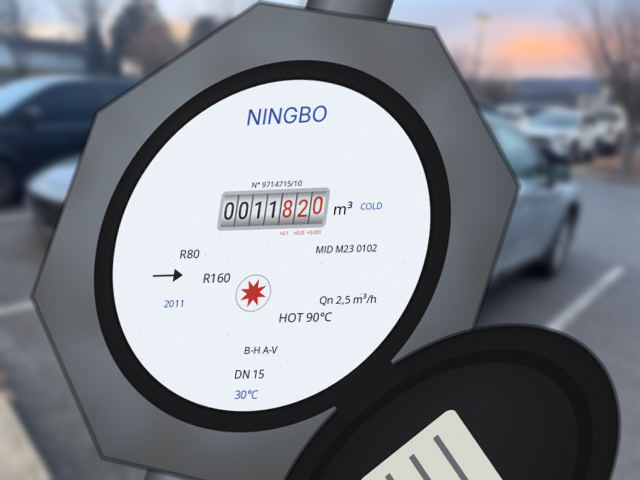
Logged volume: 11.820; m³
